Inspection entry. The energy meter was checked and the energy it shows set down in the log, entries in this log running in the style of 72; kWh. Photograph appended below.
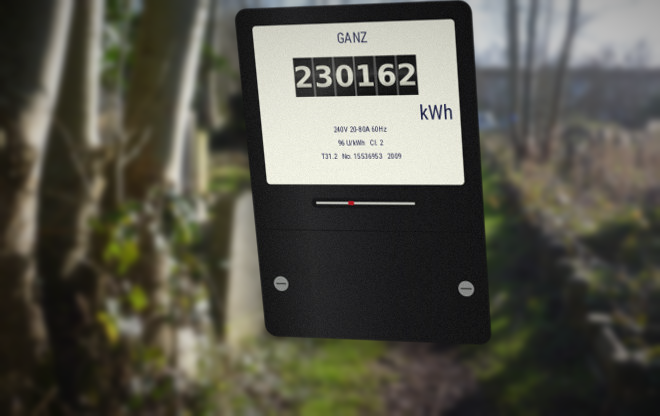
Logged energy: 230162; kWh
